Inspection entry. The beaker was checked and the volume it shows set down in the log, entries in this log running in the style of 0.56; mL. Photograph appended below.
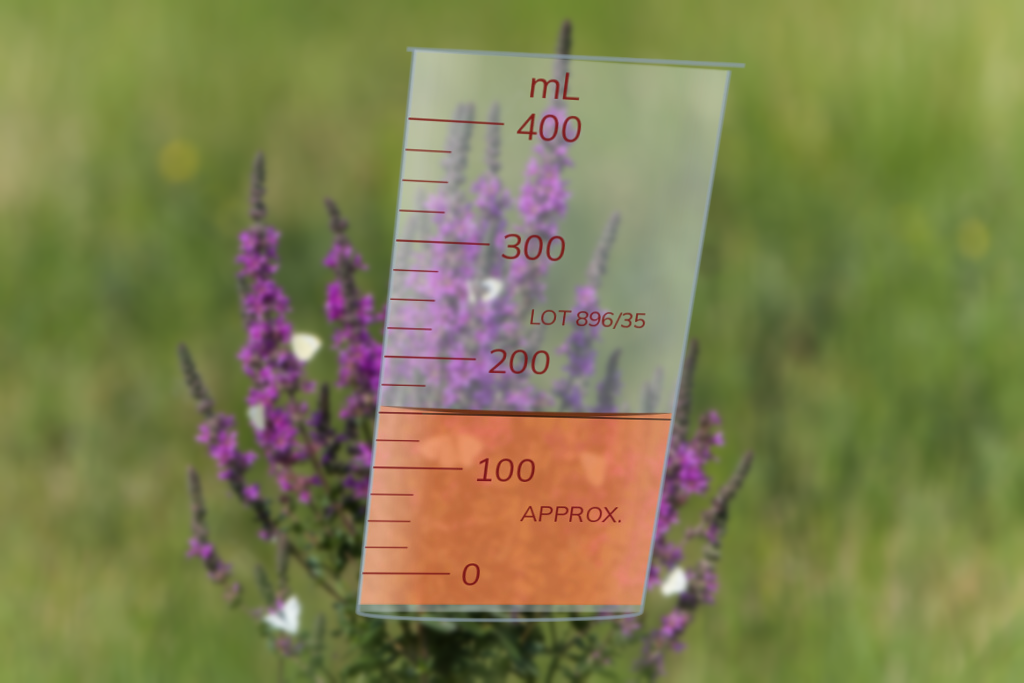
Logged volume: 150; mL
